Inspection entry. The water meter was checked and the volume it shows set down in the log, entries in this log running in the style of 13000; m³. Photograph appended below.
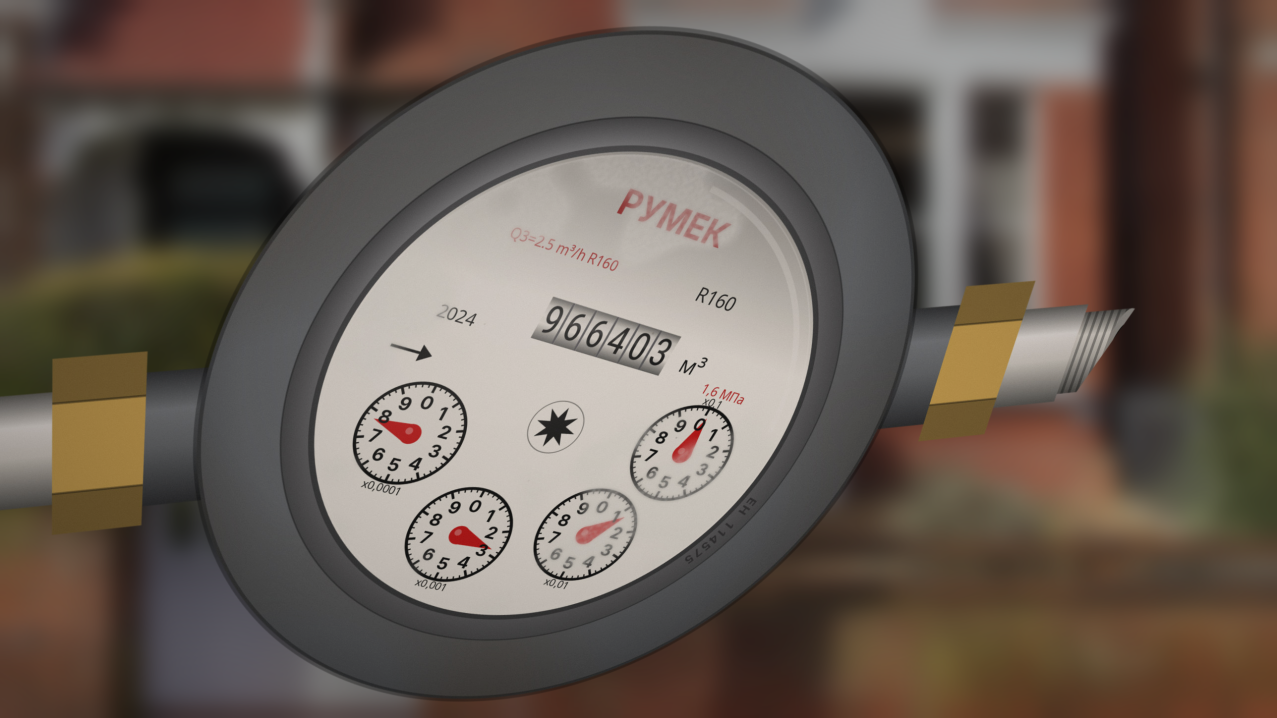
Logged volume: 966403.0127; m³
